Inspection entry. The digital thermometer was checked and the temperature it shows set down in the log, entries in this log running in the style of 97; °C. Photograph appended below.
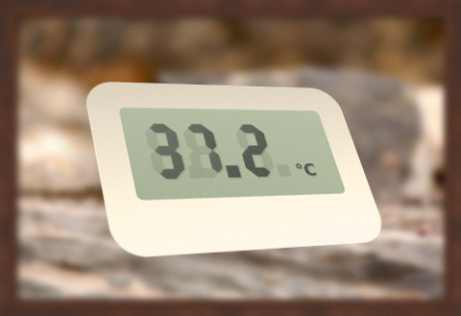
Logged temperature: 37.2; °C
